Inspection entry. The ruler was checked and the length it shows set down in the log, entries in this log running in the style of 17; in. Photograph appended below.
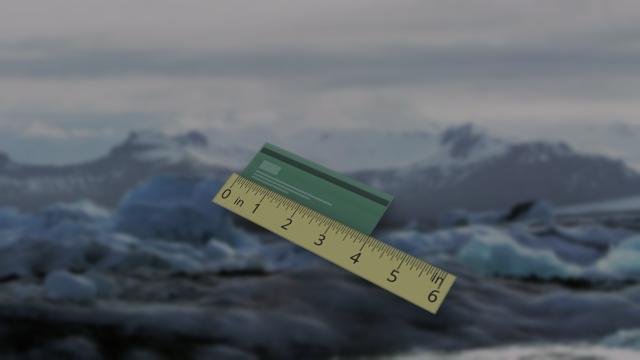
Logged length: 4; in
